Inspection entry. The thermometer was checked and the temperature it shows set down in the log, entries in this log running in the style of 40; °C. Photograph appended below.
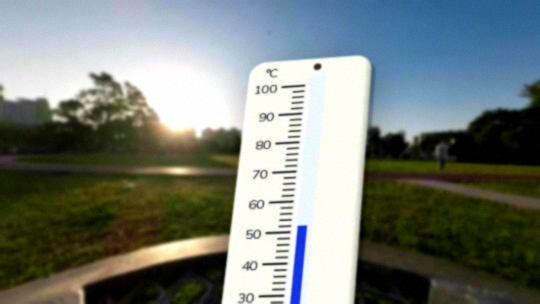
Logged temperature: 52; °C
